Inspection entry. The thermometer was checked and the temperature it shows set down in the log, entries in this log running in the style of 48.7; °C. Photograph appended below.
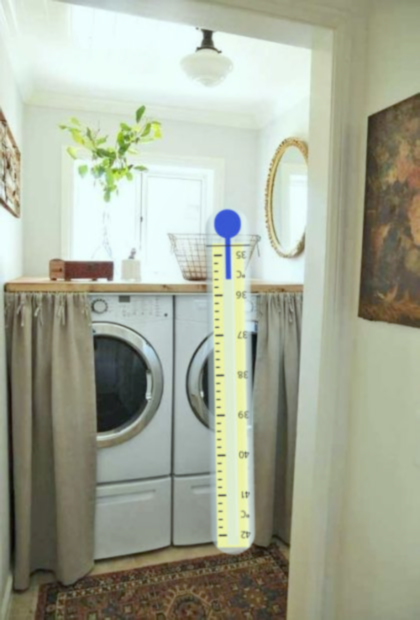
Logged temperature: 35.6; °C
